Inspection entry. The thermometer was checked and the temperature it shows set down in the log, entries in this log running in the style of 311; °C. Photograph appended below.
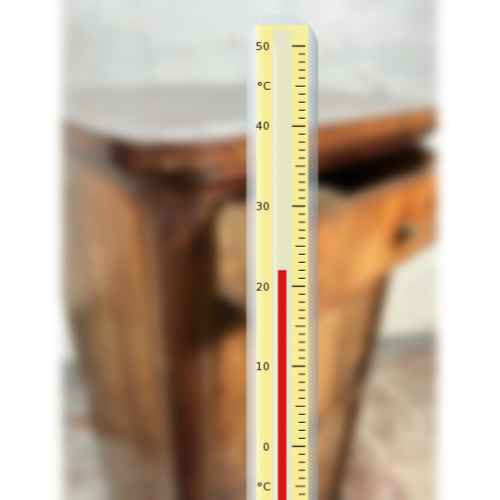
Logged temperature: 22; °C
